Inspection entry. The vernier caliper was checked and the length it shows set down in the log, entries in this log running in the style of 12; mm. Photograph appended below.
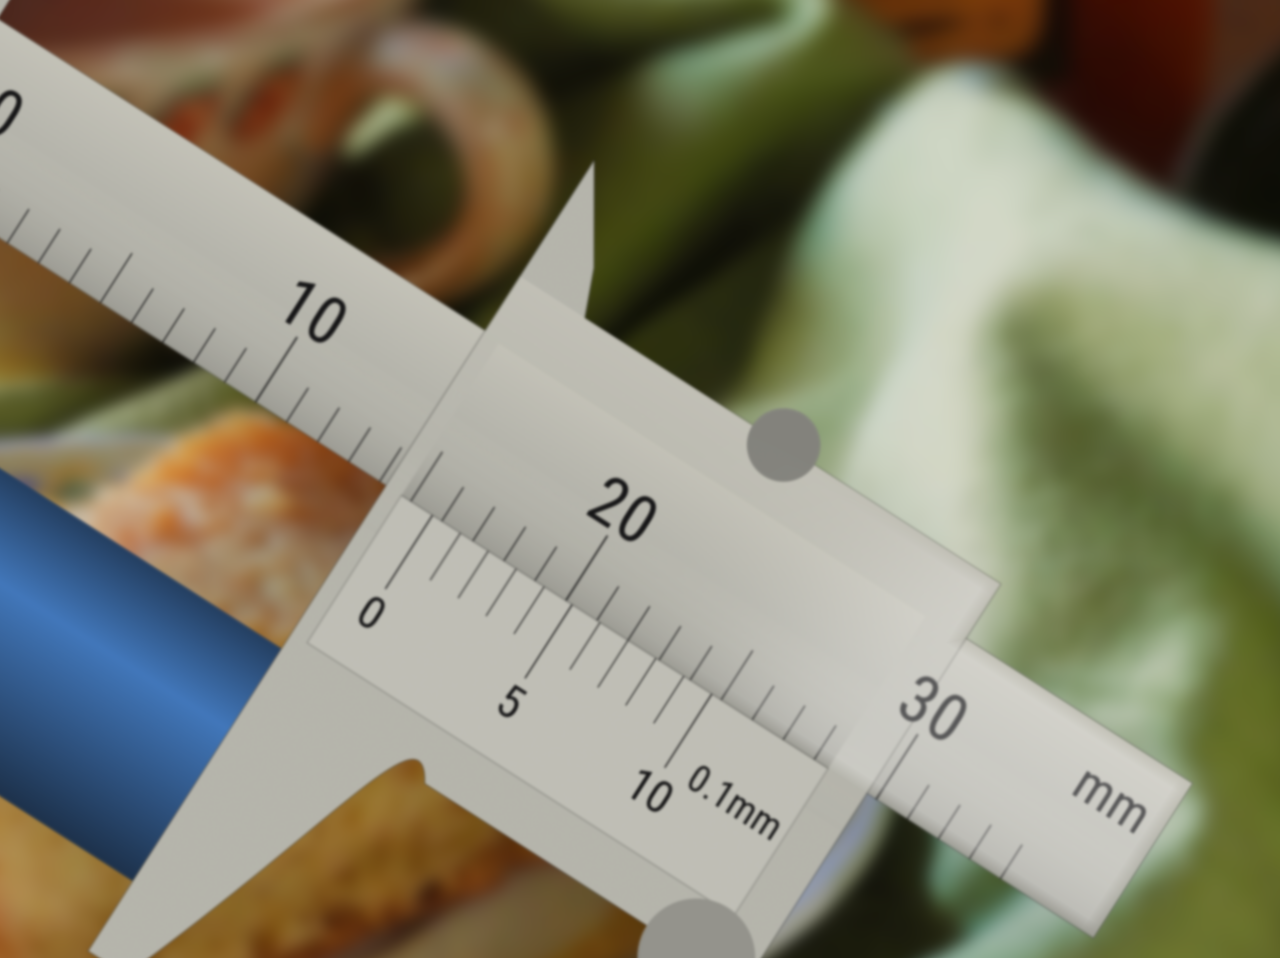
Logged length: 15.7; mm
